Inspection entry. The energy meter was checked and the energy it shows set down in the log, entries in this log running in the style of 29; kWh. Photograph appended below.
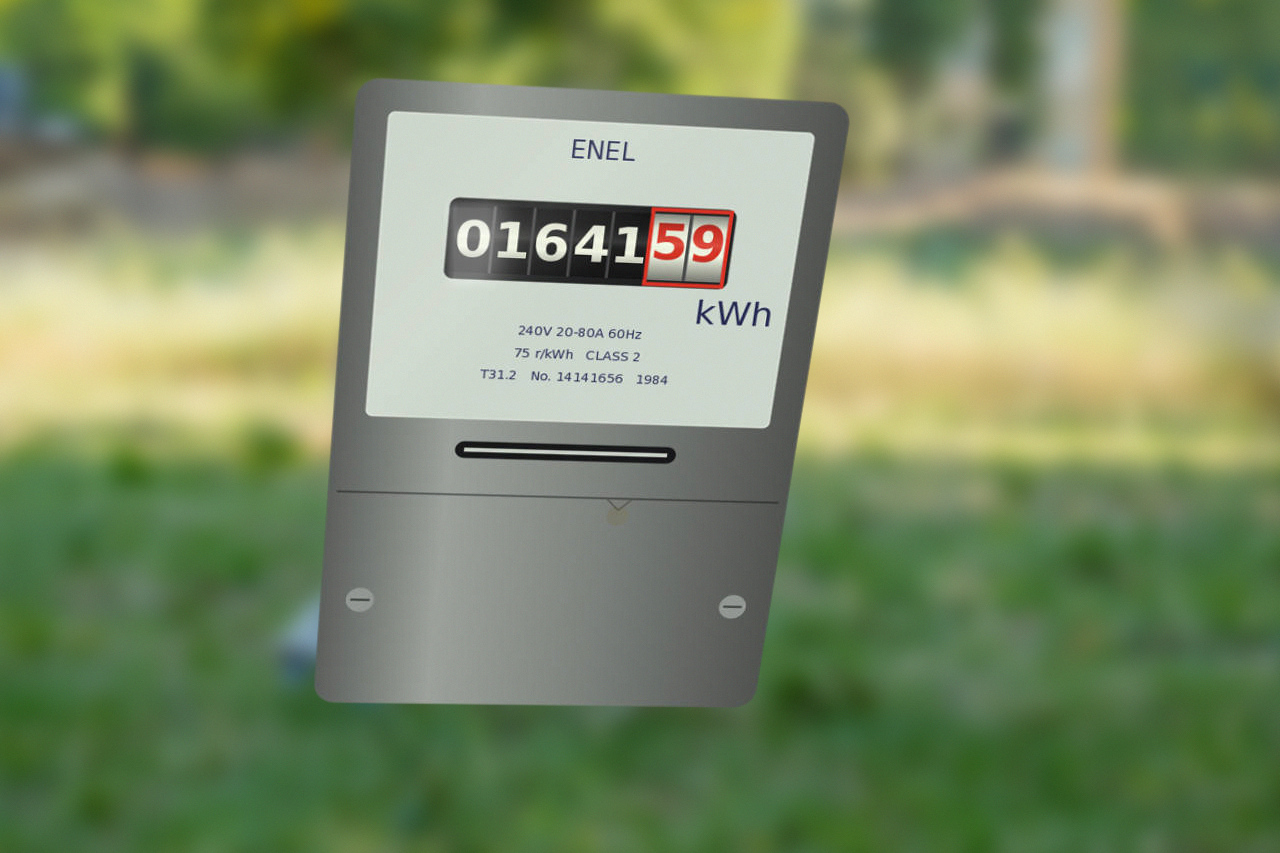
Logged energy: 1641.59; kWh
